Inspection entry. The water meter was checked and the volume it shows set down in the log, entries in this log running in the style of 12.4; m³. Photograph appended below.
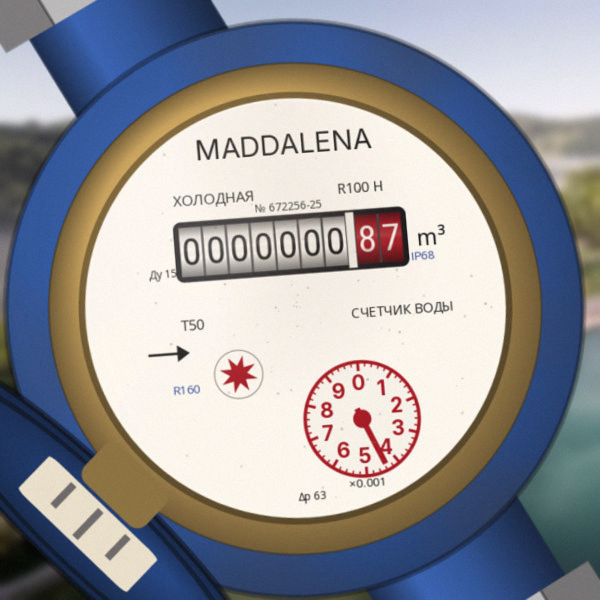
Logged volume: 0.874; m³
